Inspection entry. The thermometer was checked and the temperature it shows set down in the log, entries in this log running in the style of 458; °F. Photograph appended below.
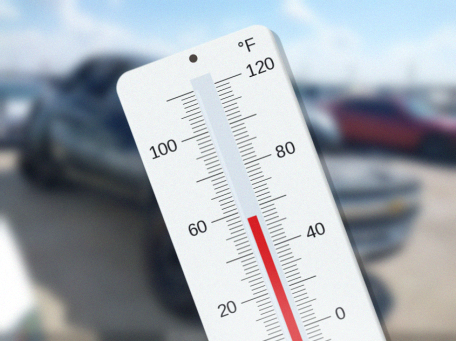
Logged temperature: 56; °F
